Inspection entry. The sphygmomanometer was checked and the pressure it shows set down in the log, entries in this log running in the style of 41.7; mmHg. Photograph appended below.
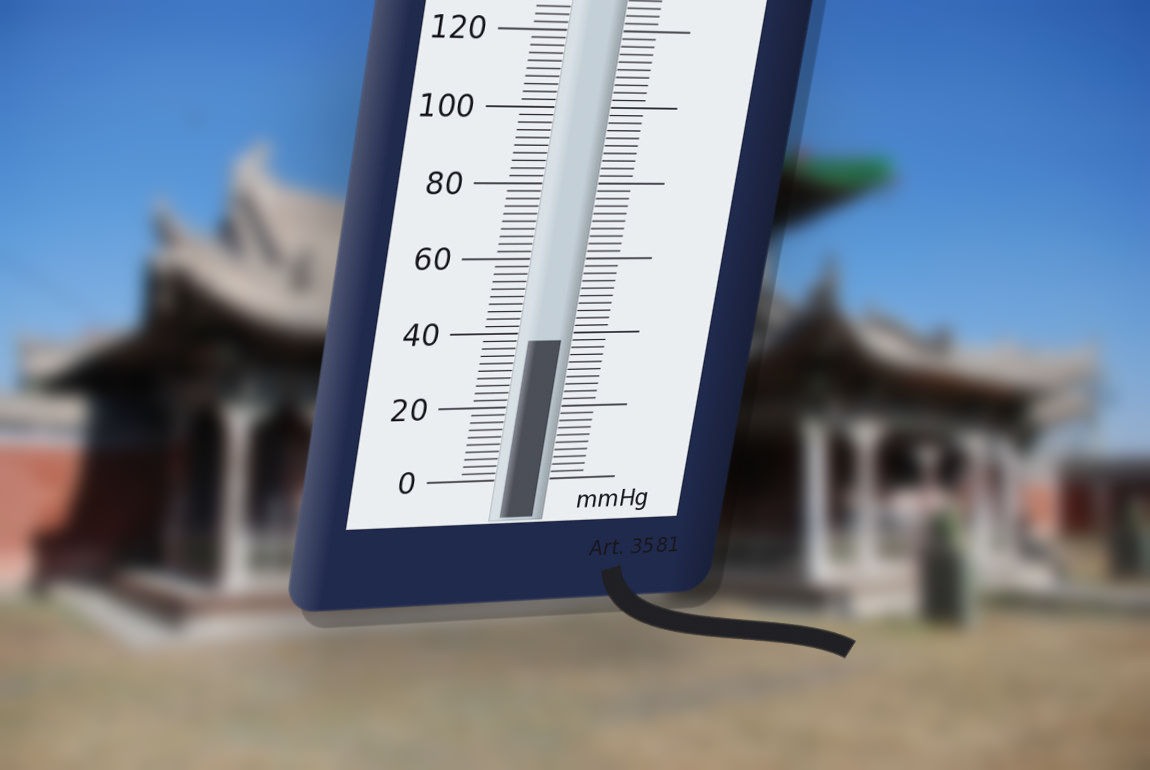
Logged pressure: 38; mmHg
